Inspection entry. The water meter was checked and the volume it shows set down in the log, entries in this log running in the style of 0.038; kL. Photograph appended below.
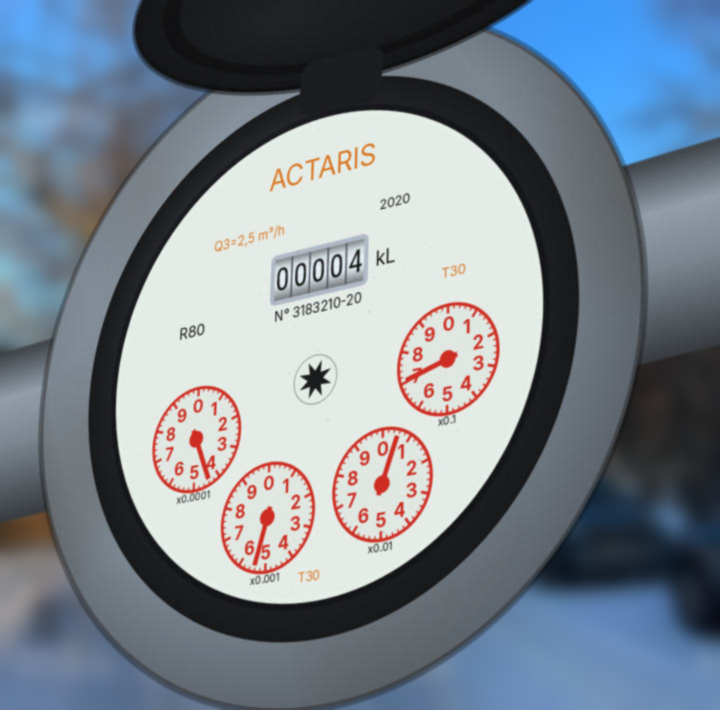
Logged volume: 4.7054; kL
